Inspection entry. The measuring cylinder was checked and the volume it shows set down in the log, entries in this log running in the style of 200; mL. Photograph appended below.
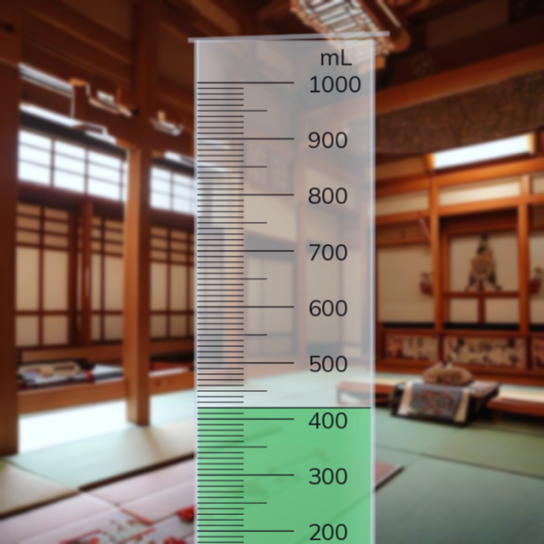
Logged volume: 420; mL
